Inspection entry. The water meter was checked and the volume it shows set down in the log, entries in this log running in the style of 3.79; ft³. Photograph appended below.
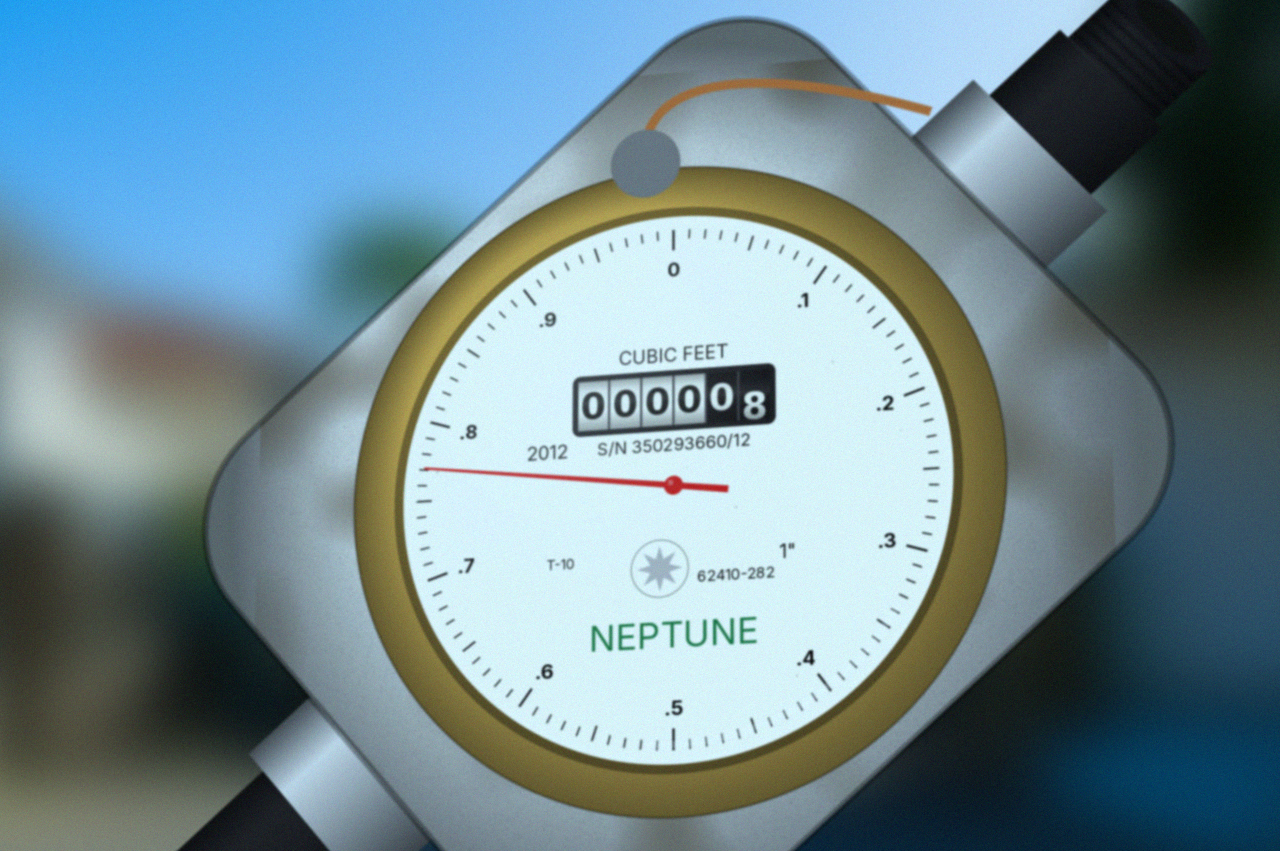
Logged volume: 7.77; ft³
